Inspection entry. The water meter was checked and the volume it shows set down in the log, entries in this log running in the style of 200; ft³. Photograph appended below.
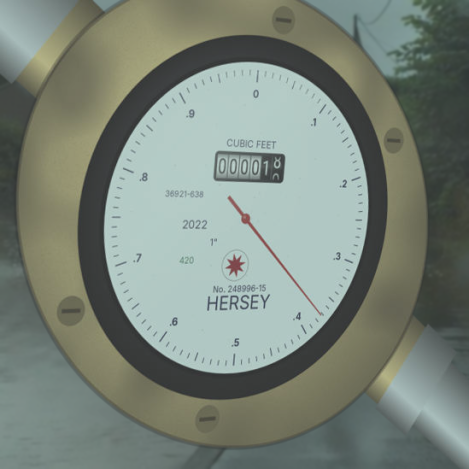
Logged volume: 18.37; ft³
